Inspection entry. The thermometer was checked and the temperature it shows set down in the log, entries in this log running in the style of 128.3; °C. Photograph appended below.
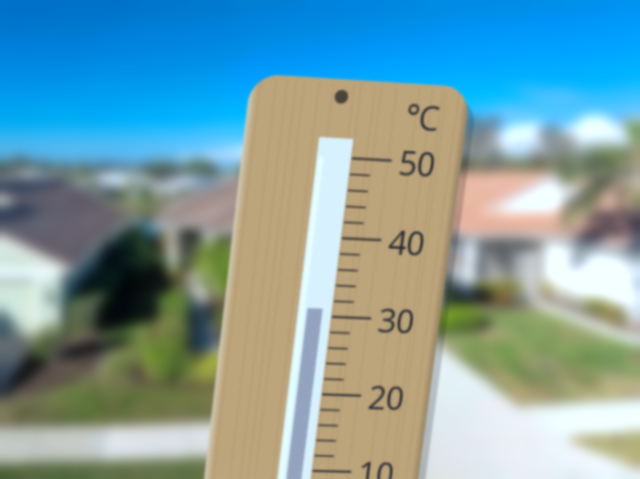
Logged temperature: 31; °C
